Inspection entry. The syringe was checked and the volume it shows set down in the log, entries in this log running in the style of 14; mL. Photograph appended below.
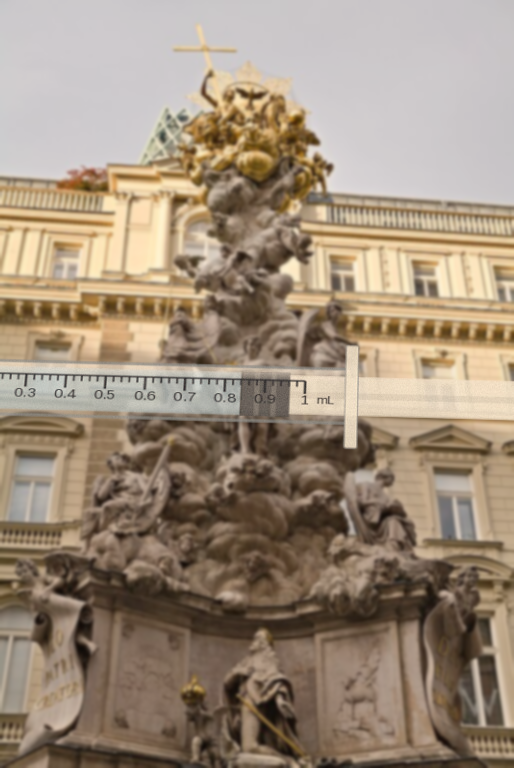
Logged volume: 0.84; mL
